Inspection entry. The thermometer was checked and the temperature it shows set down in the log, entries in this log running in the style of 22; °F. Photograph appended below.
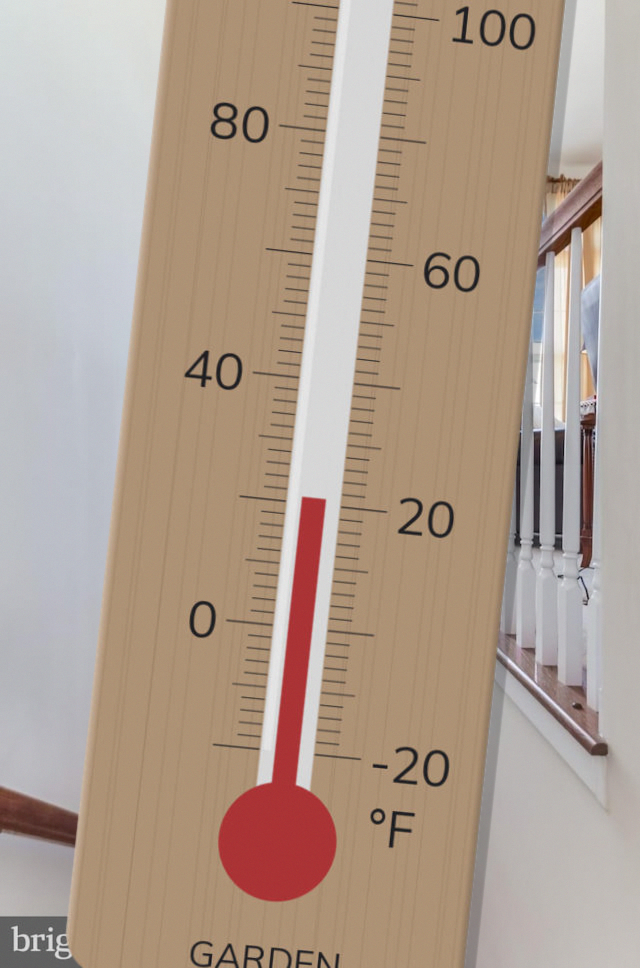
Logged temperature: 21; °F
